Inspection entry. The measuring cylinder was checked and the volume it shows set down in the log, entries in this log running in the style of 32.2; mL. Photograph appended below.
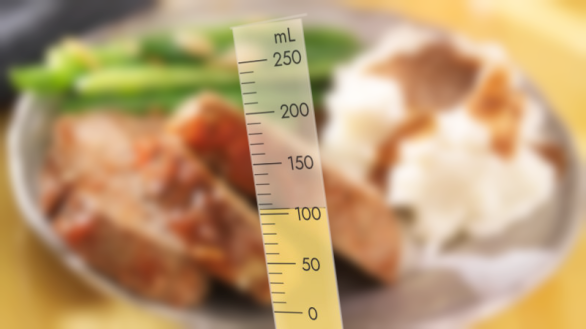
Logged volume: 105; mL
